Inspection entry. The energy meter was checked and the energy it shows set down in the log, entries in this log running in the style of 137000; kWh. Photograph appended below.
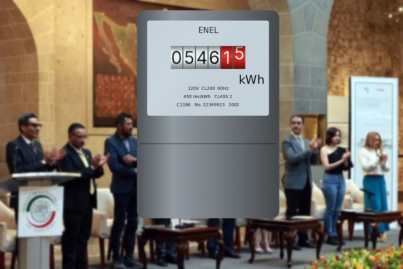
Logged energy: 546.15; kWh
